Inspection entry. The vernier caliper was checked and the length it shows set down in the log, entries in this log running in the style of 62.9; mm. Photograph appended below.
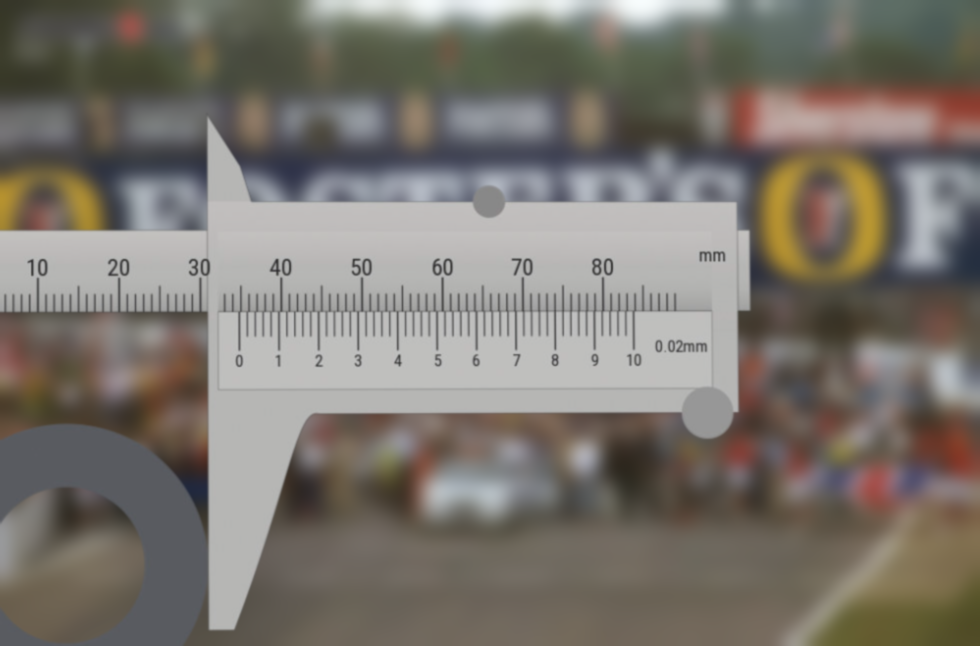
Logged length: 34.8; mm
